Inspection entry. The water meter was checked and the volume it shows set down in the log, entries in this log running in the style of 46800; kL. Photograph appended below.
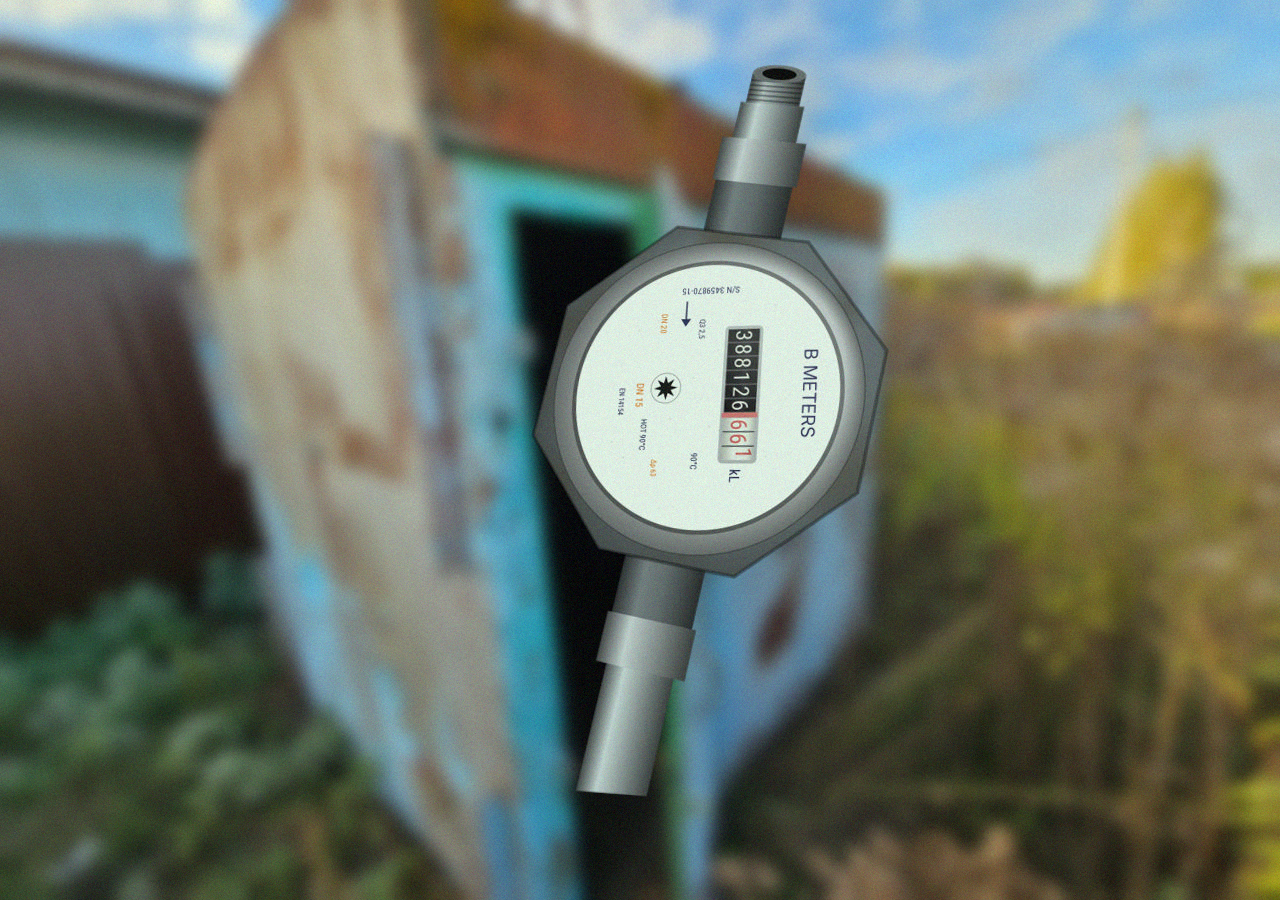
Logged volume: 388126.661; kL
